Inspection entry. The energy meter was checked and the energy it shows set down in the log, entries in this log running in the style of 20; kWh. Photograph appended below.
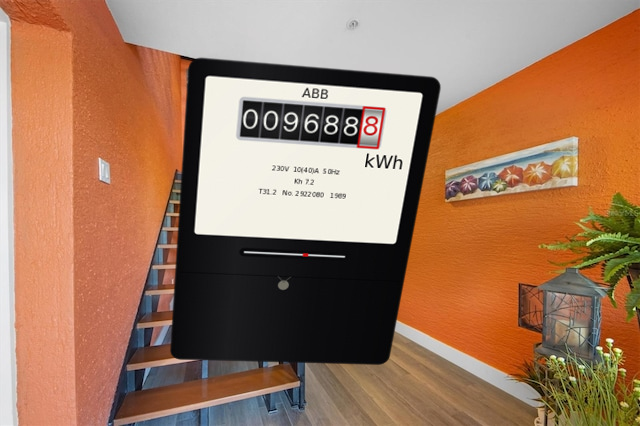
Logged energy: 9688.8; kWh
